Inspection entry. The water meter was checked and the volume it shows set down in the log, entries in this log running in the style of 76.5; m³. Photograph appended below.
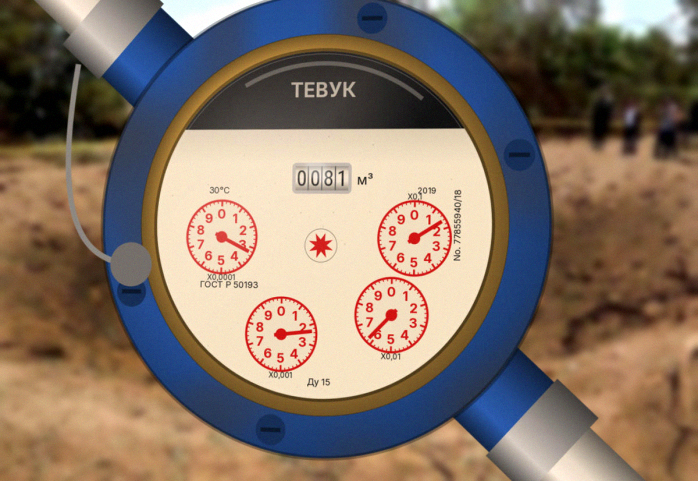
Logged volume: 81.1623; m³
